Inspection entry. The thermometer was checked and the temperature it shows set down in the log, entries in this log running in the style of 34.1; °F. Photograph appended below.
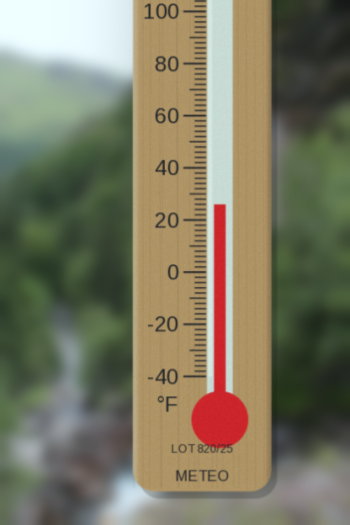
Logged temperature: 26; °F
